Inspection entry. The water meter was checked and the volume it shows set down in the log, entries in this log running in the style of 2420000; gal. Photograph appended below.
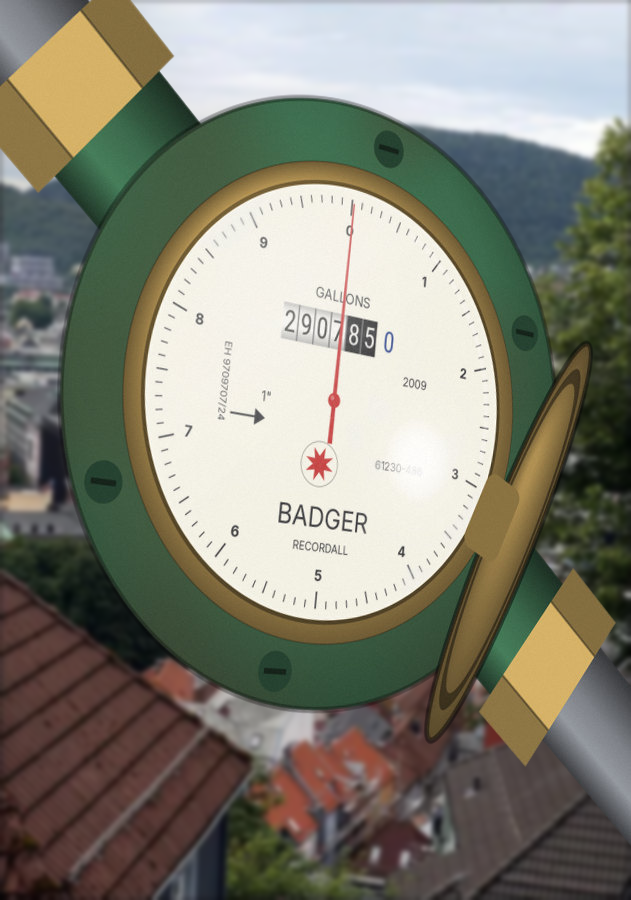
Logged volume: 2907850.0; gal
